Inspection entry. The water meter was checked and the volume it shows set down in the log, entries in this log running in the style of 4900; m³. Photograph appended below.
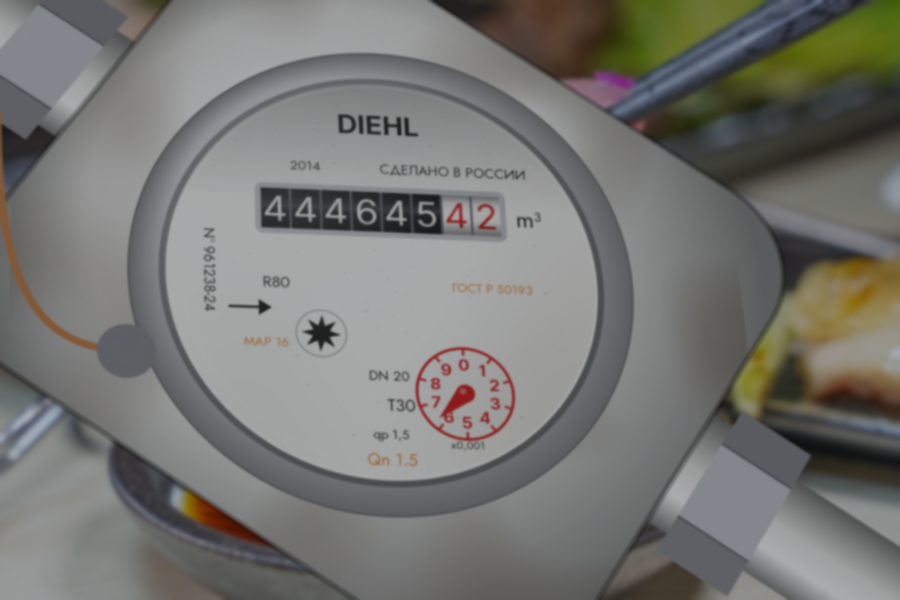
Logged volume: 444645.426; m³
